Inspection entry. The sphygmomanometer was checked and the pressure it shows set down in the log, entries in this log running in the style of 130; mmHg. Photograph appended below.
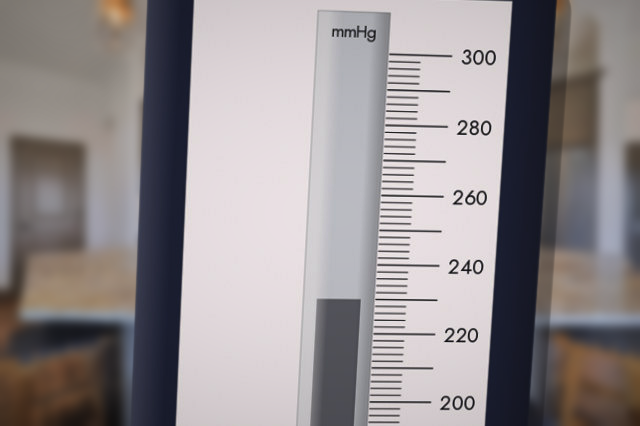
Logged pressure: 230; mmHg
